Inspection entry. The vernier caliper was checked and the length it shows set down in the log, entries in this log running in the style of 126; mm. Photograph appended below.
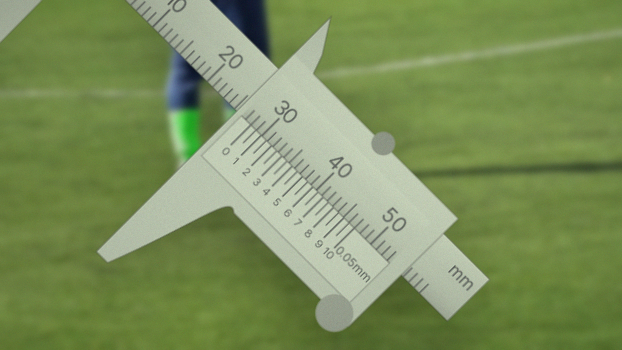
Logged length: 28.0; mm
